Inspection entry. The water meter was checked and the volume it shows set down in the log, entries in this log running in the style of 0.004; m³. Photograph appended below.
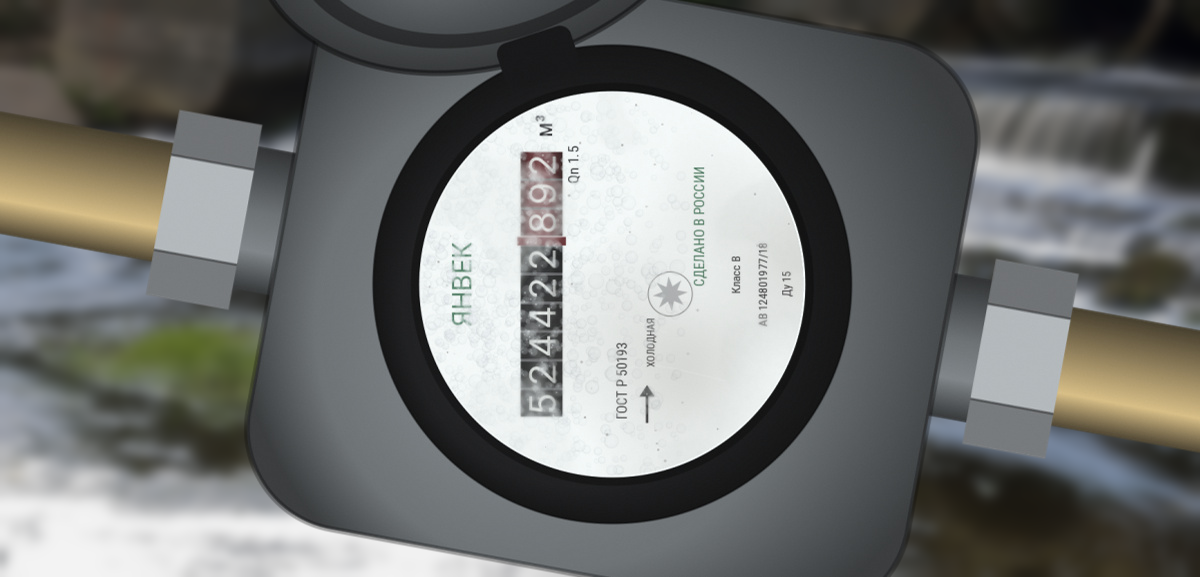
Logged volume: 524422.892; m³
